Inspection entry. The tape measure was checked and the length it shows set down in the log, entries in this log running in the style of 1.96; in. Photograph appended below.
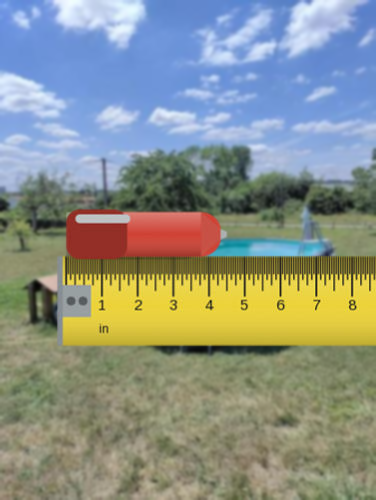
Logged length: 4.5; in
